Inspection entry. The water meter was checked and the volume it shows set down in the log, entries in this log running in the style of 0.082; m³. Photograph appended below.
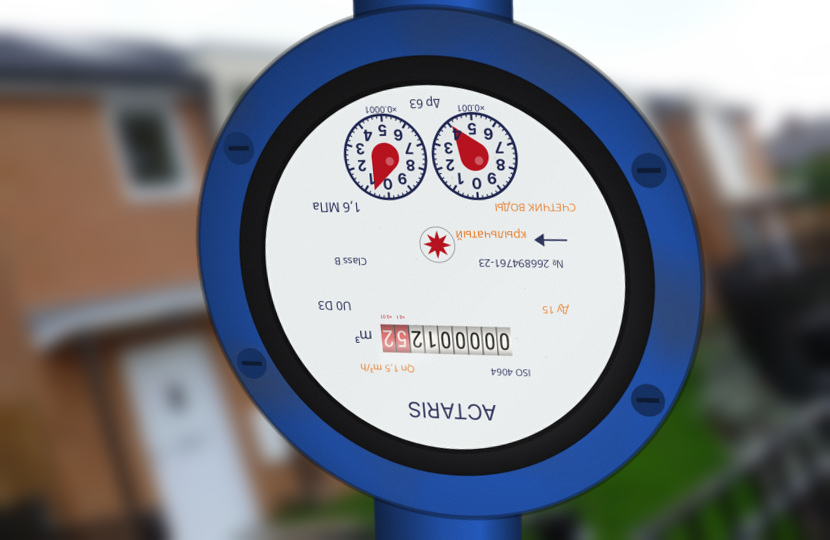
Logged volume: 12.5240; m³
